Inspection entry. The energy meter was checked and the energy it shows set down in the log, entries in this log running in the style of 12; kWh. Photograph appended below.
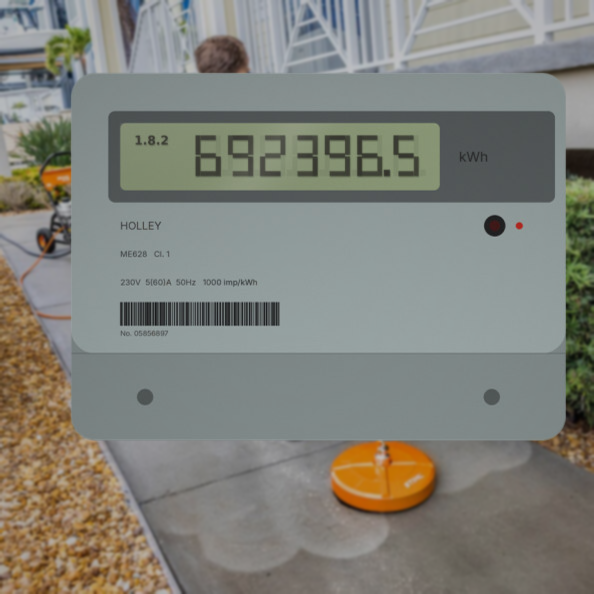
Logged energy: 692396.5; kWh
